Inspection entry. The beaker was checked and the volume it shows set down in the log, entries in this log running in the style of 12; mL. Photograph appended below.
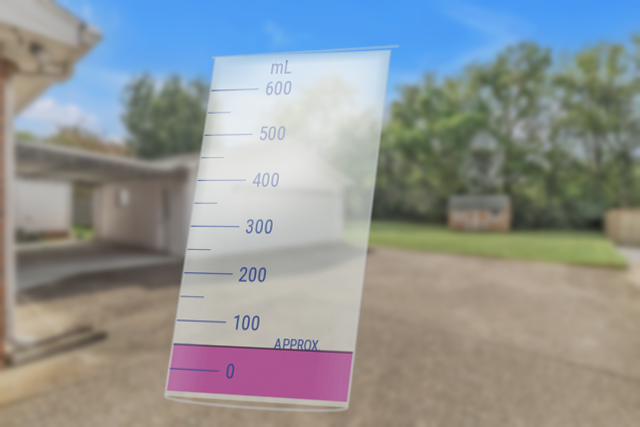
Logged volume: 50; mL
